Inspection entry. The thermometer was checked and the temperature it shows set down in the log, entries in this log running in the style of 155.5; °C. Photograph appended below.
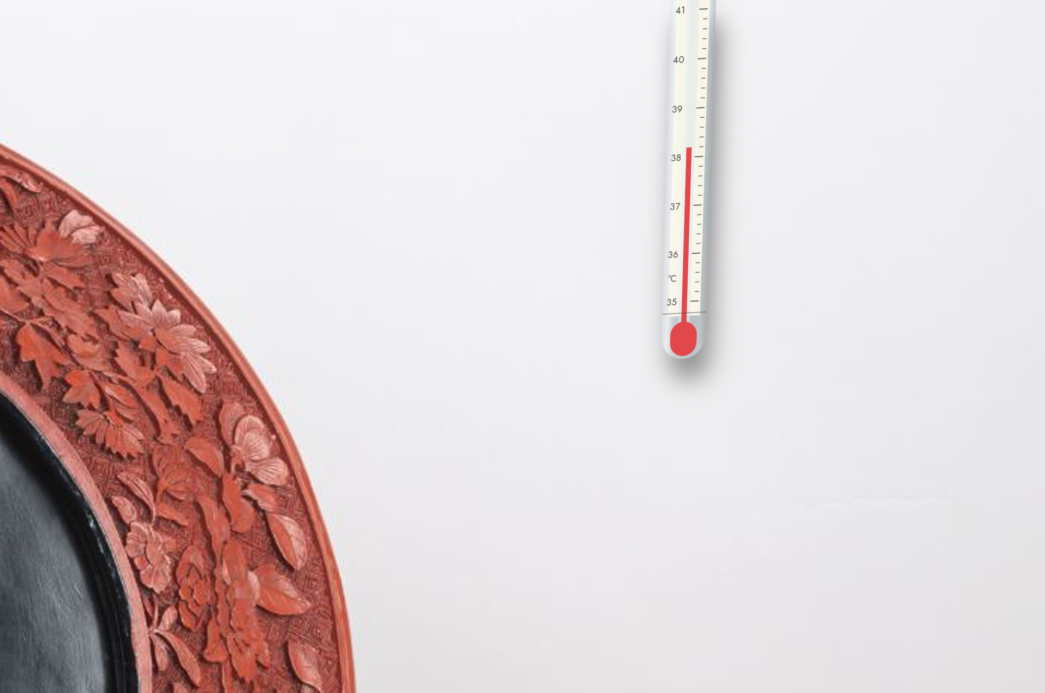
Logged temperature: 38.2; °C
